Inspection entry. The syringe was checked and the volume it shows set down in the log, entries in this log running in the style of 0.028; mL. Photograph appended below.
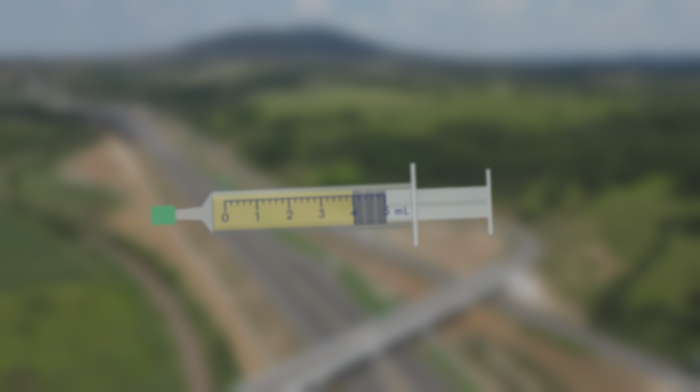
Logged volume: 4; mL
